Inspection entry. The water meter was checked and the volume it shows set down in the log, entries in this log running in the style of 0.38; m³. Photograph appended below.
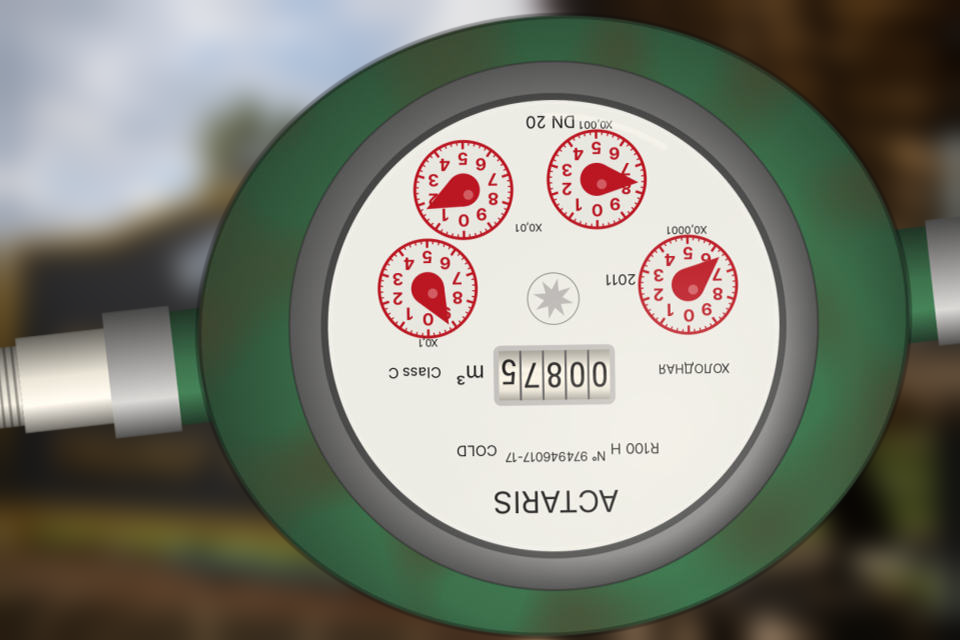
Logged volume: 874.9176; m³
